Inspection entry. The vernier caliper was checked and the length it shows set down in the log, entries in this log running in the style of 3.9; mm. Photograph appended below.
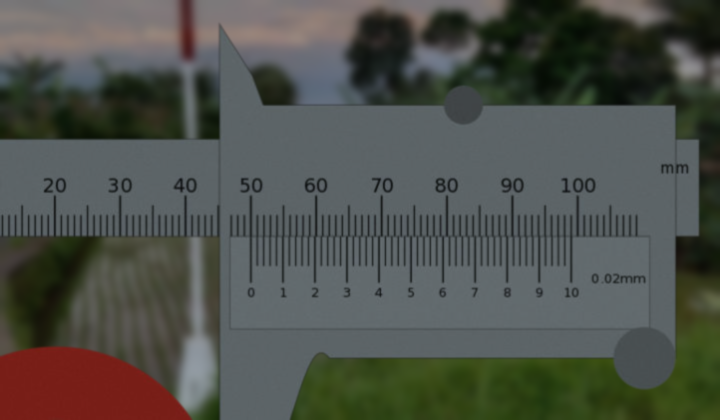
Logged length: 50.0; mm
